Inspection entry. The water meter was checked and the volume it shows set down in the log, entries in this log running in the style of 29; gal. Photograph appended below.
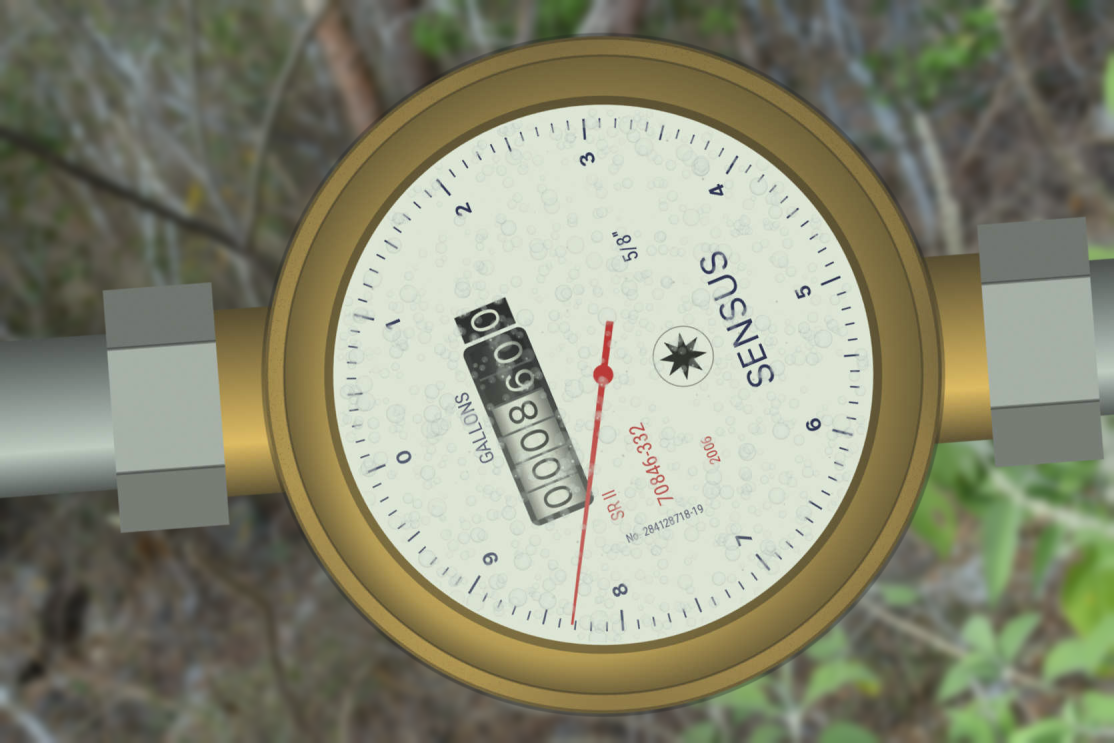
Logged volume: 8598.3; gal
